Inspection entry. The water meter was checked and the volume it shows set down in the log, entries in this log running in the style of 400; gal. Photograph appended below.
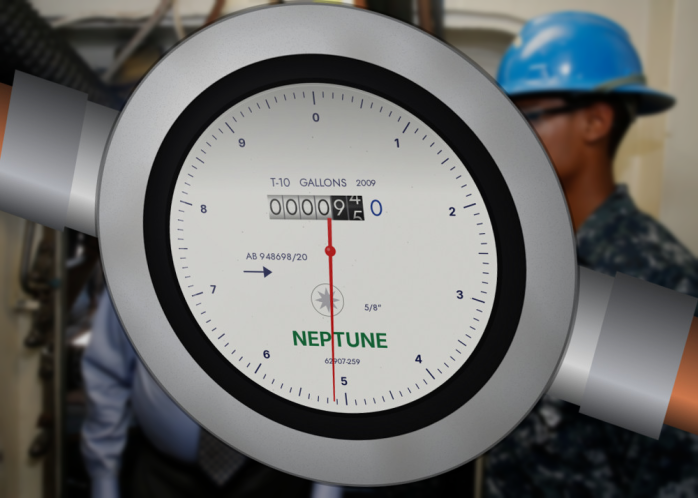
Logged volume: 945.1; gal
